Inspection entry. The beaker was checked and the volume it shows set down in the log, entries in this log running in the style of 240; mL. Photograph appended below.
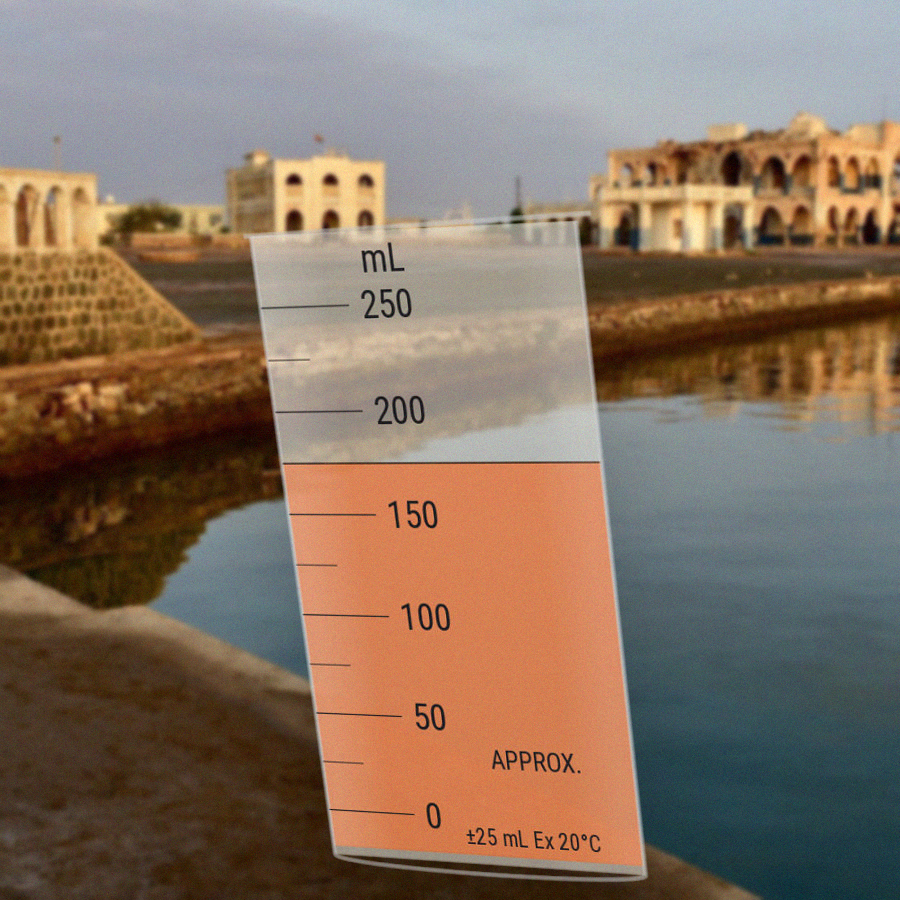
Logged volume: 175; mL
